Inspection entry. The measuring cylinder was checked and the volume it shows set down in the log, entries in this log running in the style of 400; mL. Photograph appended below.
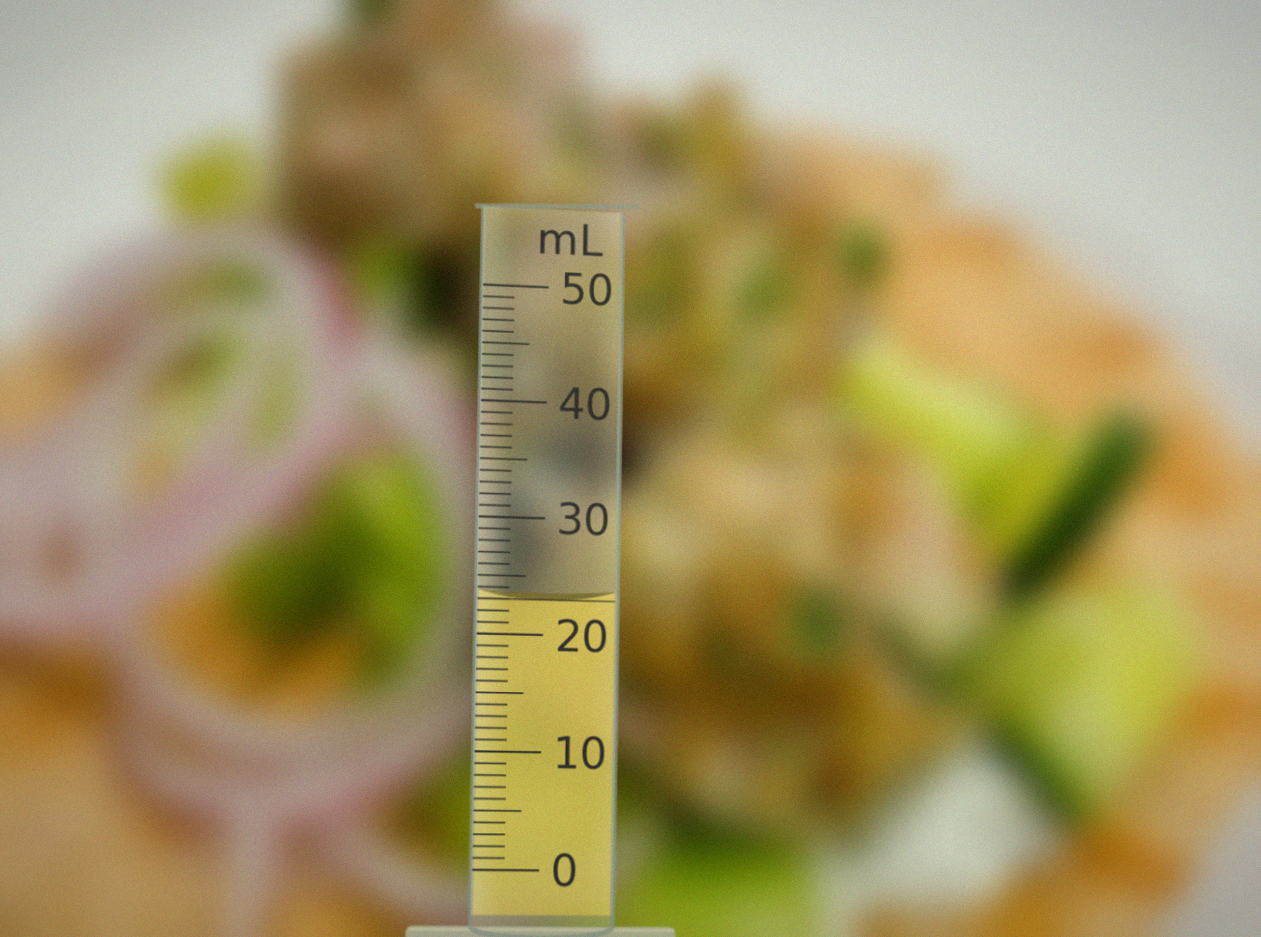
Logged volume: 23; mL
